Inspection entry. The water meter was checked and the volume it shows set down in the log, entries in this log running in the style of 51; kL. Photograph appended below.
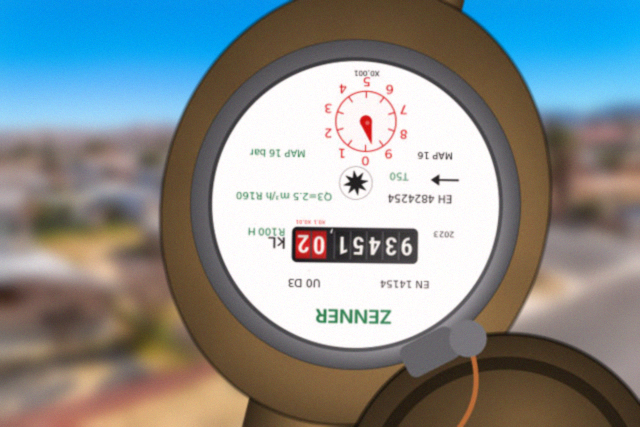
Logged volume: 93451.019; kL
